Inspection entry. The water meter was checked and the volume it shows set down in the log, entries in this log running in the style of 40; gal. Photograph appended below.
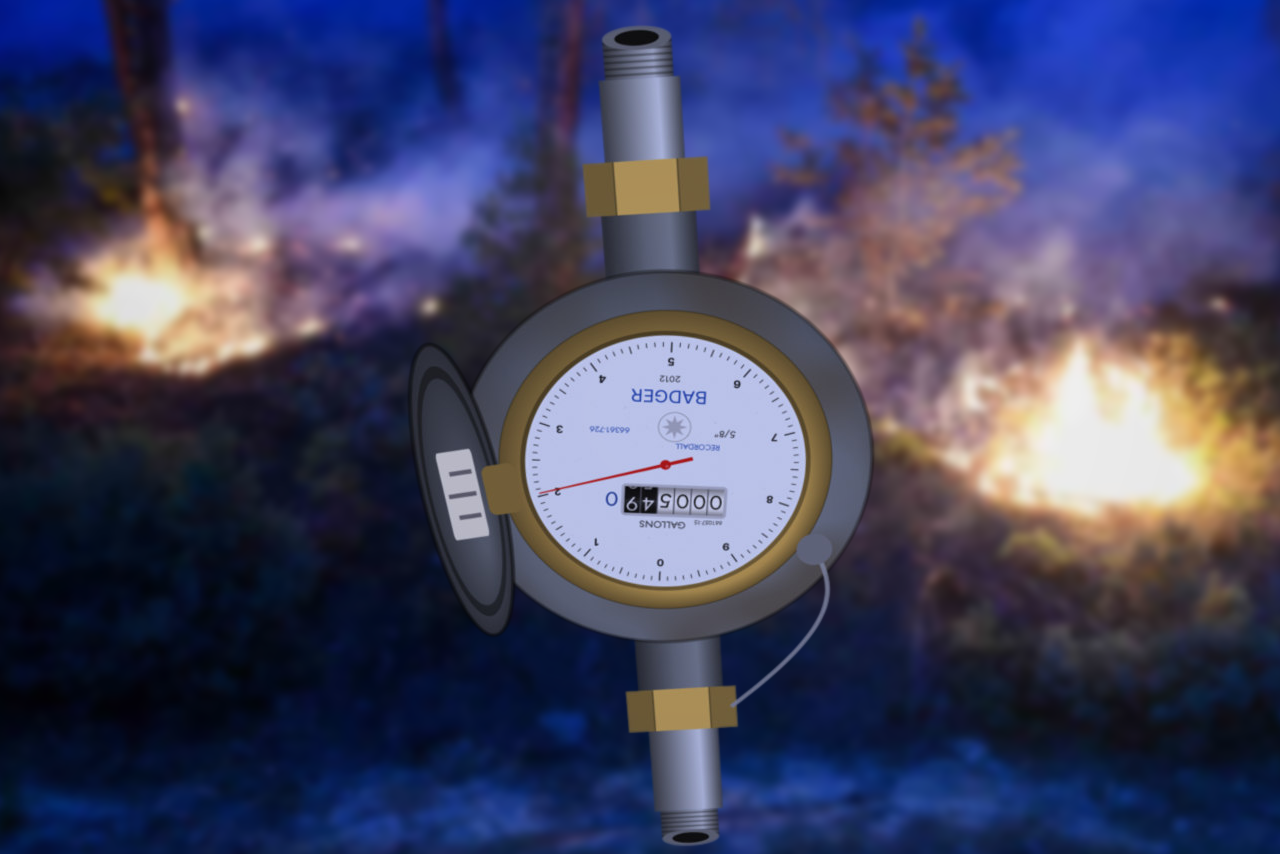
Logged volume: 5492.0; gal
